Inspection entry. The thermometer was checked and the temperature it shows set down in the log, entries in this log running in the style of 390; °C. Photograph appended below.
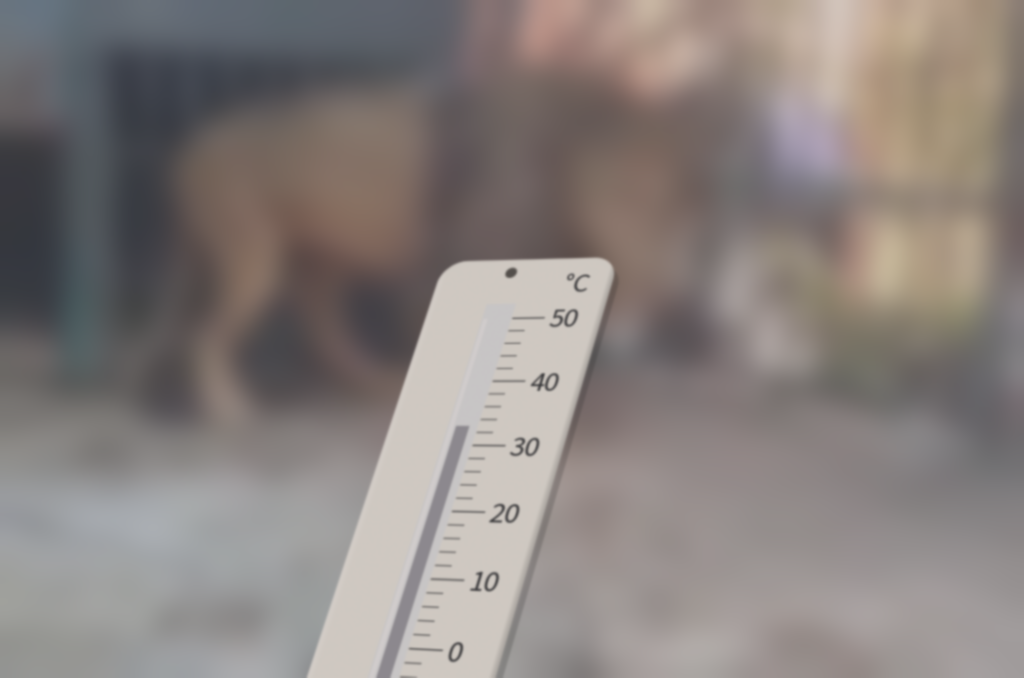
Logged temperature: 33; °C
